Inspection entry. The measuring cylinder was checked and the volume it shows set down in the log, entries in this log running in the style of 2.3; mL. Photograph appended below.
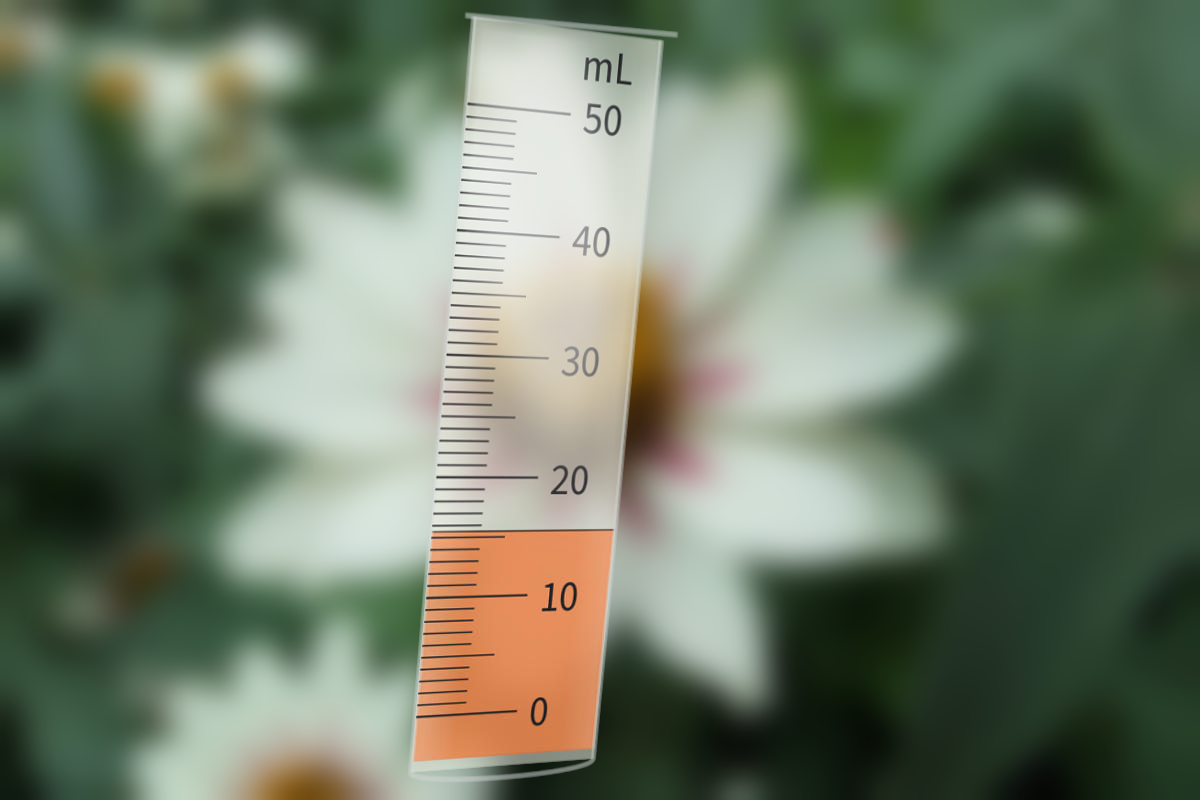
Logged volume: 15.5; mL
